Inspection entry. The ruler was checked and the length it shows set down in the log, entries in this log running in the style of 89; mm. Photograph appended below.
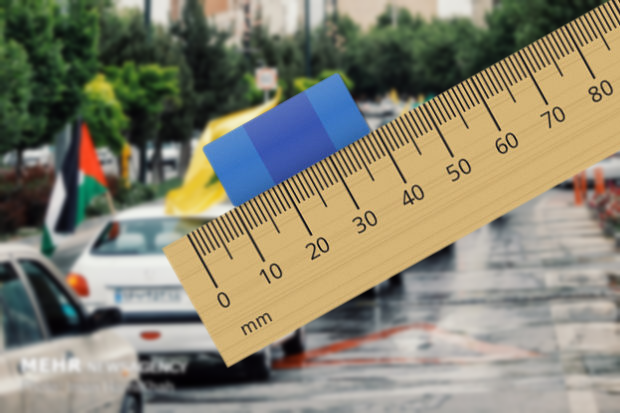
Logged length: 29; mm
